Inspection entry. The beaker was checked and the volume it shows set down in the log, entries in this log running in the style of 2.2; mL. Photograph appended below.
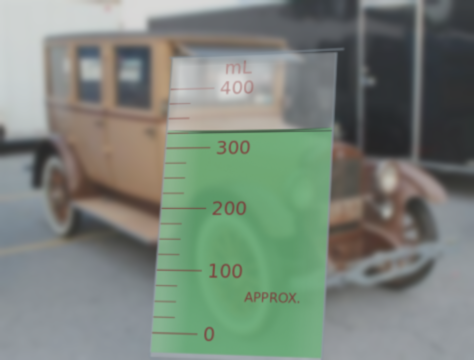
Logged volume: 325; mL
